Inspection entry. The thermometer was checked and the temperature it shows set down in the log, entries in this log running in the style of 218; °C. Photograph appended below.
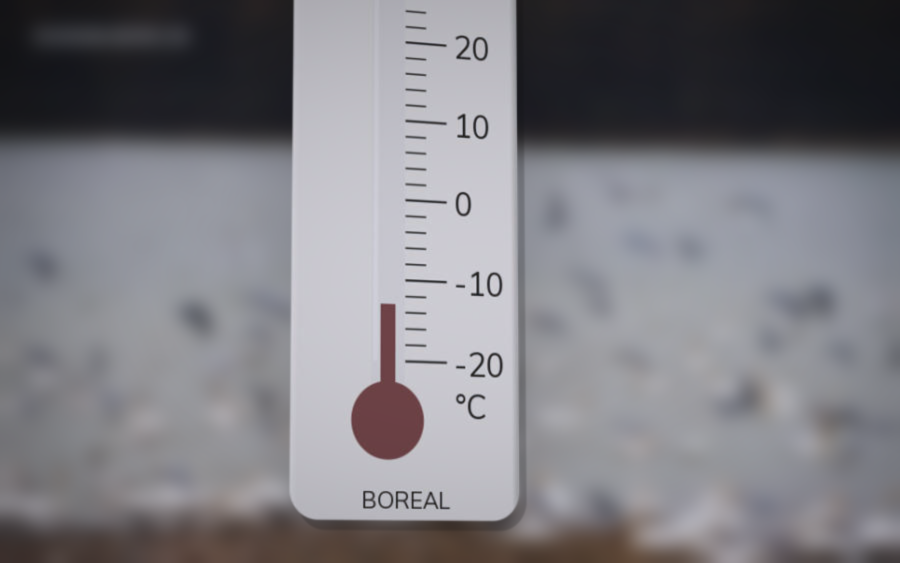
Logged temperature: -13; °C
